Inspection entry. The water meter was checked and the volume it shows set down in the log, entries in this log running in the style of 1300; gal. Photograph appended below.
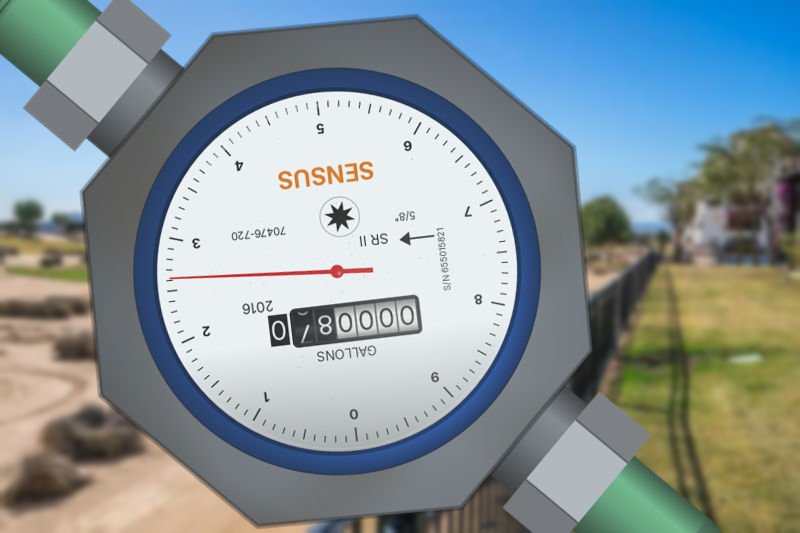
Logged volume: 872.6; gal
